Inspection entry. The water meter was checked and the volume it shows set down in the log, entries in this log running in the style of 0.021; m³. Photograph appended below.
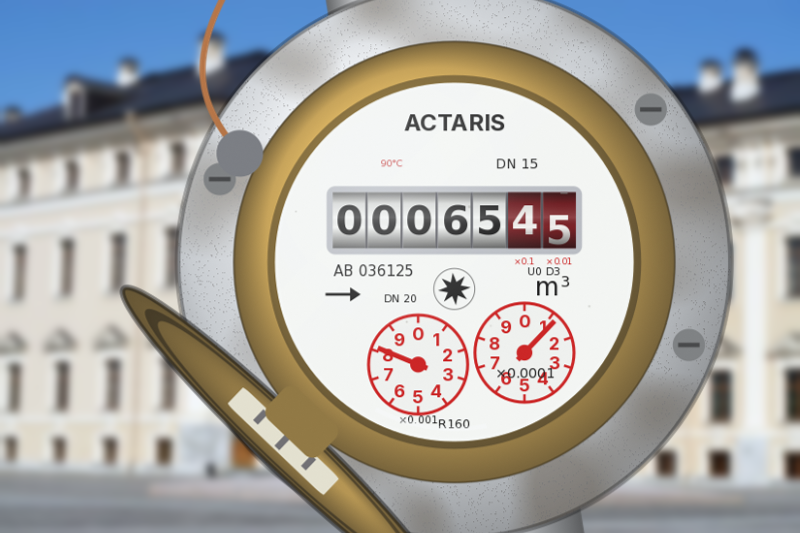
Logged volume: 65.4481; m³
